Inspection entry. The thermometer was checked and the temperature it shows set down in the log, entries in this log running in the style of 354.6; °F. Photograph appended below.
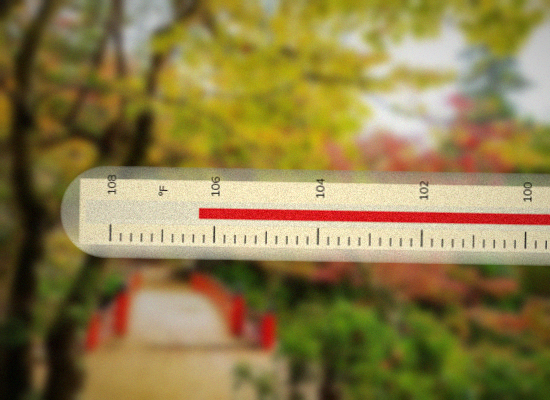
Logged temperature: 106.3; °F
